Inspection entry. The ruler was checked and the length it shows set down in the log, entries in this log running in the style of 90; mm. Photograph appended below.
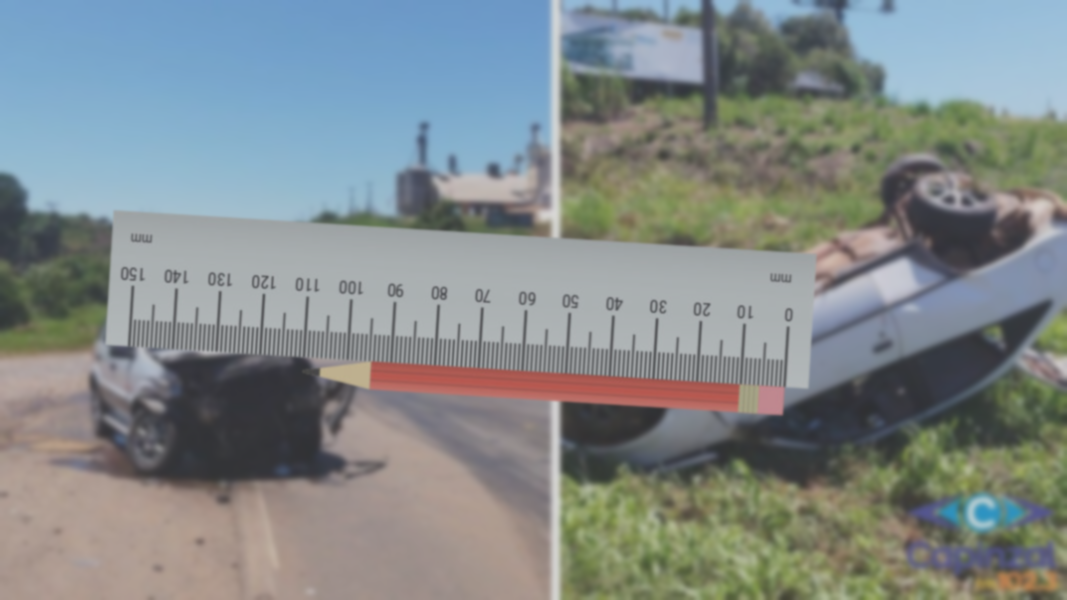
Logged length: 110; mm
